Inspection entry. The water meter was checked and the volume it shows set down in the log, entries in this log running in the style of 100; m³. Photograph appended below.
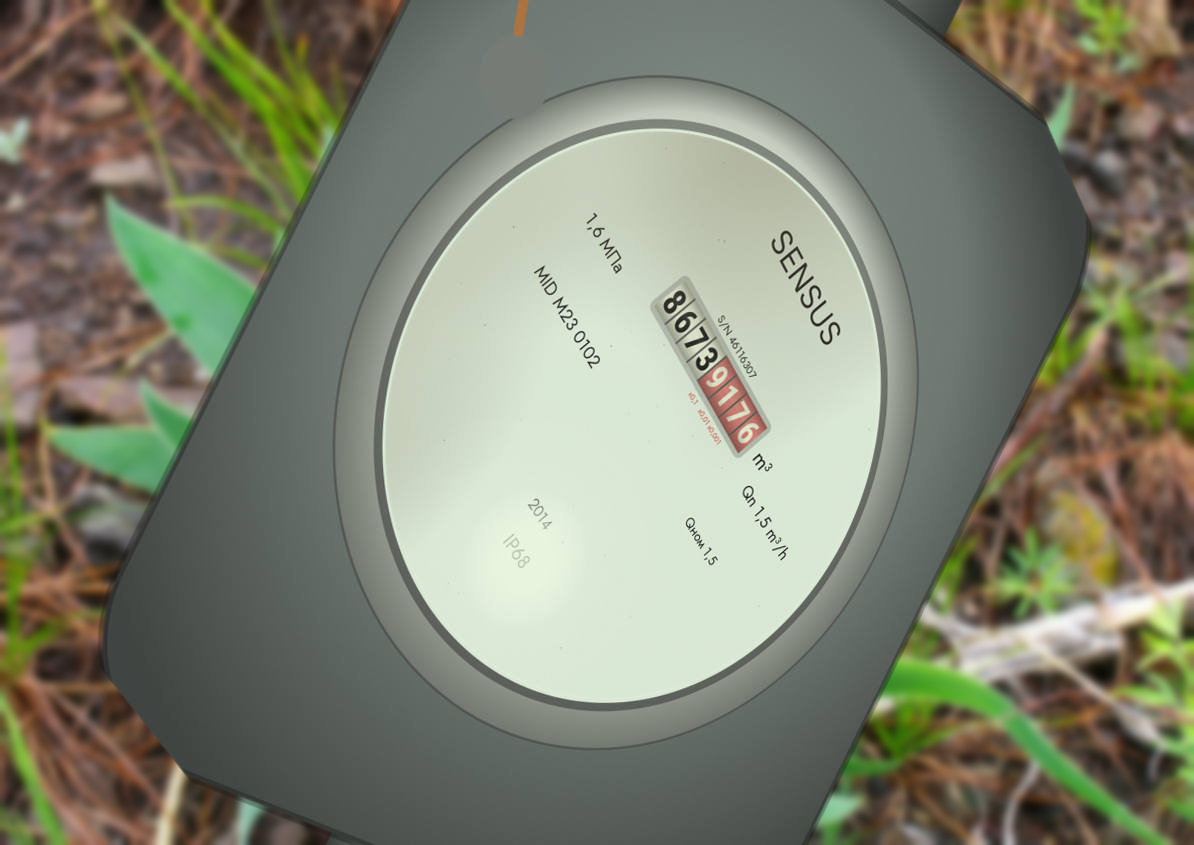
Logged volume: 8673.9176; m³
